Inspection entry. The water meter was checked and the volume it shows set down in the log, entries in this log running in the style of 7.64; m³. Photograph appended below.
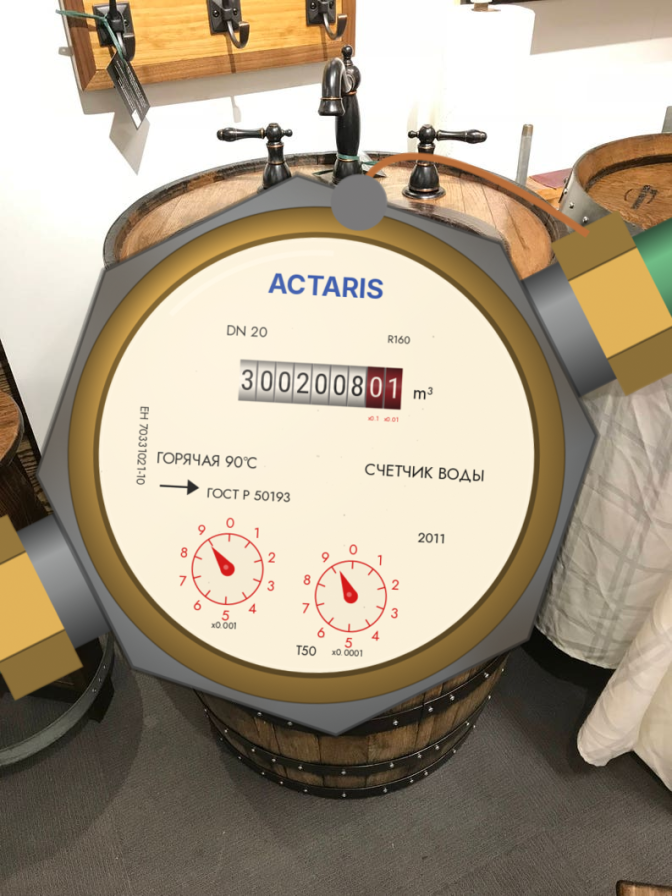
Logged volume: 3002008.0189; m³
